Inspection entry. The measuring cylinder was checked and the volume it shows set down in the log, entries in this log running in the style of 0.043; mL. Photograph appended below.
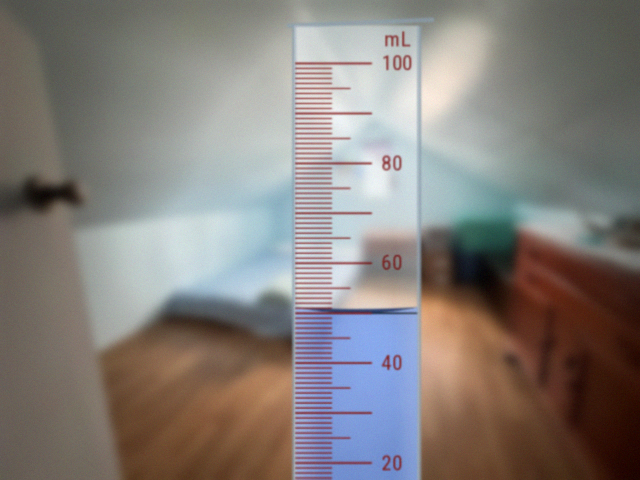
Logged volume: 50; mL
